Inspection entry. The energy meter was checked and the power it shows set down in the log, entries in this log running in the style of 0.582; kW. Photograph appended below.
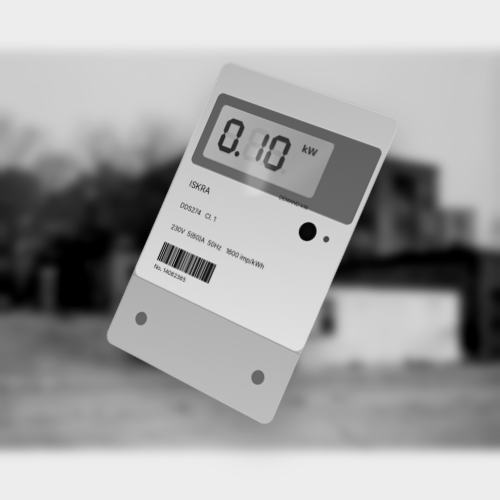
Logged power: 0.10; kW
